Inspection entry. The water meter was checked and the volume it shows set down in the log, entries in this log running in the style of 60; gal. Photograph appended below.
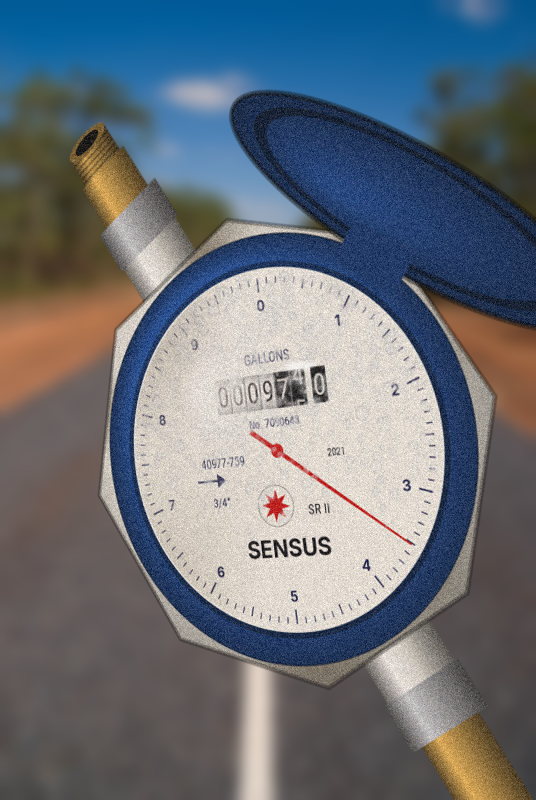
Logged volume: 9743.5; gal
